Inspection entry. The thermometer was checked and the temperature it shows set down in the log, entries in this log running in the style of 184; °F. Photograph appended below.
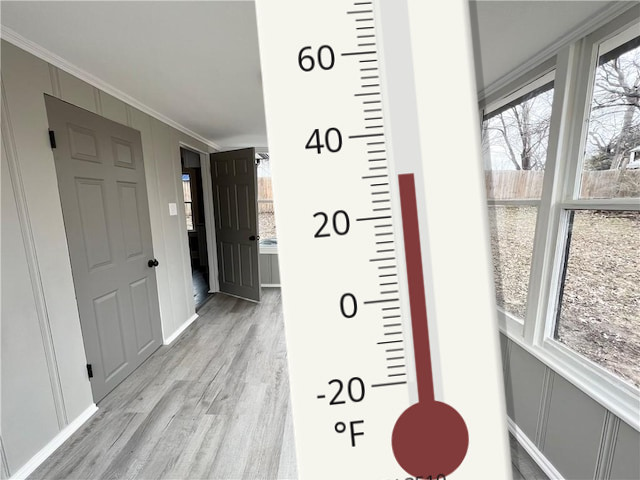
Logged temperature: 30; °F
